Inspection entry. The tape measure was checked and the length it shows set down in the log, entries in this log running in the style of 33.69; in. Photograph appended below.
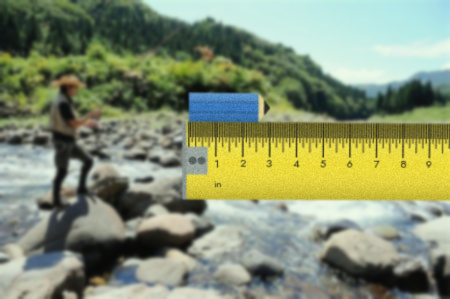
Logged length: 3; in
